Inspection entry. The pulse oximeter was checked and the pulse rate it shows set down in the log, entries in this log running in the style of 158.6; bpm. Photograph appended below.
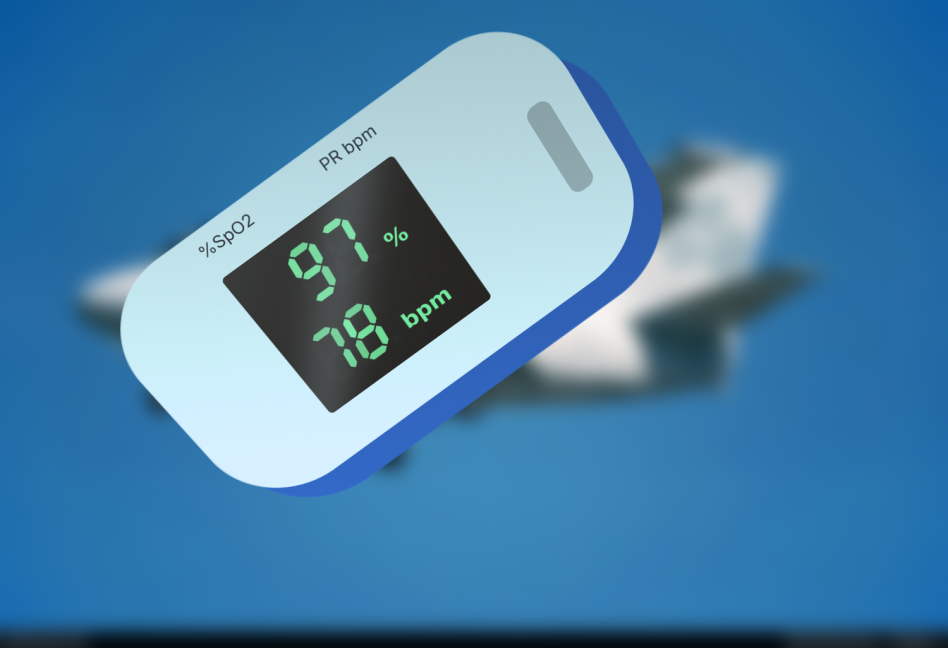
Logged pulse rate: 78; bpm
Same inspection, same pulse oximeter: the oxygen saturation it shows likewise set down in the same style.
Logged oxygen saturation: 97; %
